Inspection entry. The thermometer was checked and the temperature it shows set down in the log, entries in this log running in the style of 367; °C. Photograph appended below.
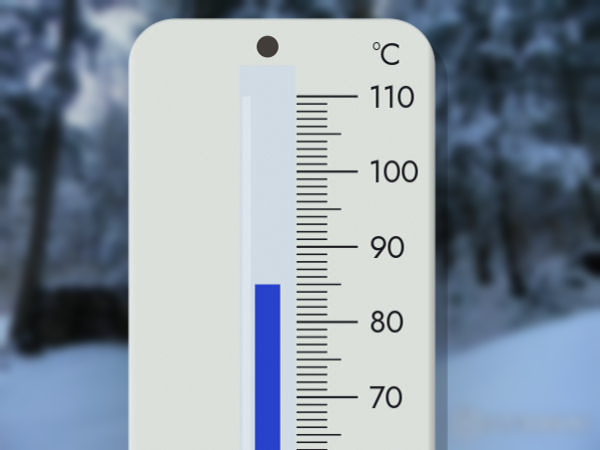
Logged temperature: 85; °C
